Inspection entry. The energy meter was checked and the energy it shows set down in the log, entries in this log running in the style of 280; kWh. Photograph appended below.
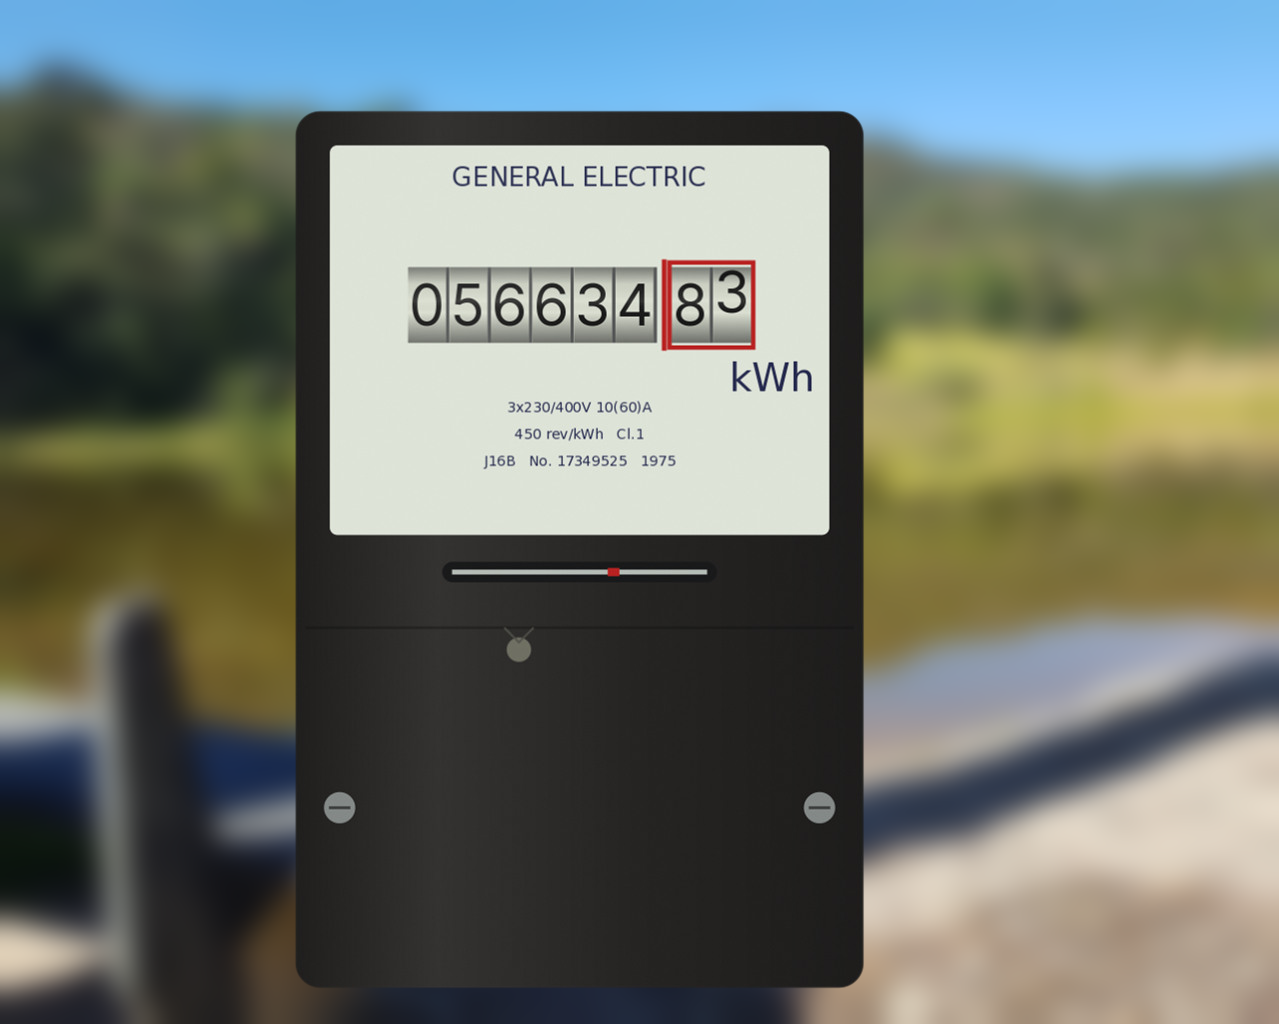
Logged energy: 56634.83; kWh
